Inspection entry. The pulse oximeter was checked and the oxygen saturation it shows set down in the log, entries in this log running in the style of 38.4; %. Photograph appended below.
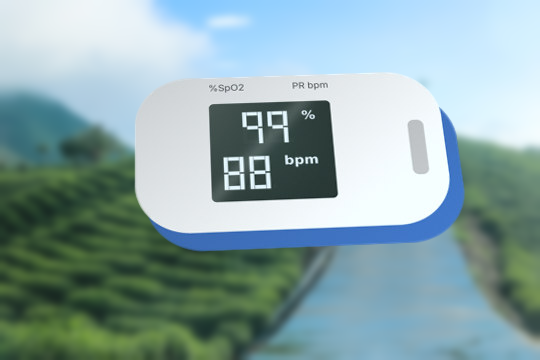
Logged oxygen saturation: 99; %
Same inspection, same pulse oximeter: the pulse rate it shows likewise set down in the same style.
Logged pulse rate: 88; bpm
